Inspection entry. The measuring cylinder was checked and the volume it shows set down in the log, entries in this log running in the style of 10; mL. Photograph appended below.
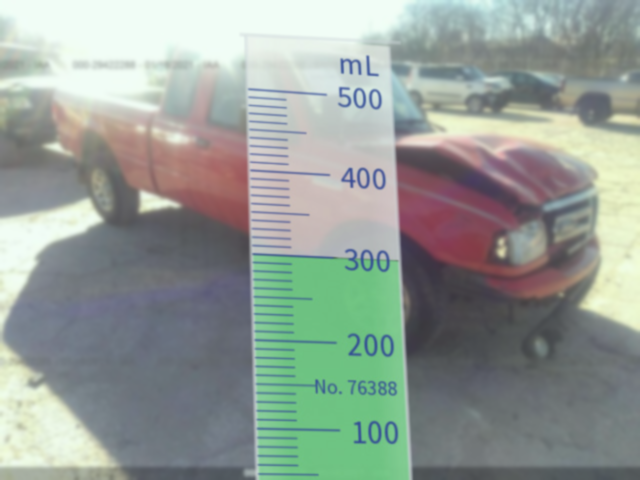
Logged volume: 300; mL
